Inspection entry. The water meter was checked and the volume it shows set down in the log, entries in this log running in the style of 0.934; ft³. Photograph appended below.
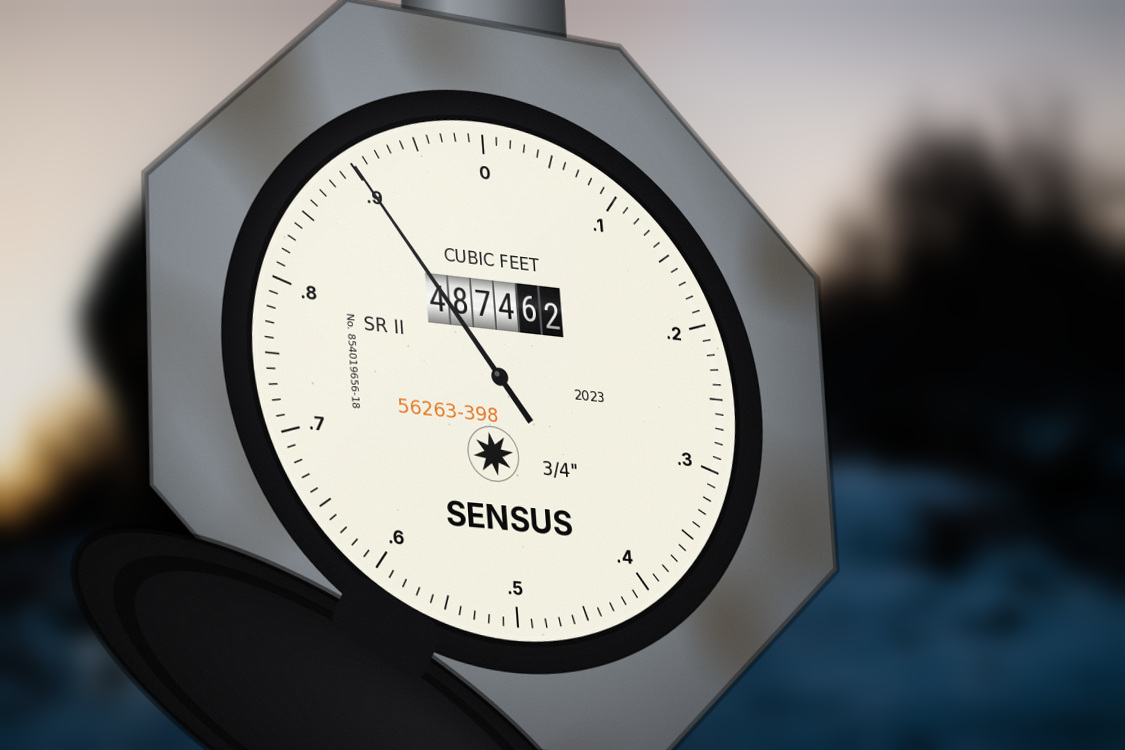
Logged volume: 487461.90; ft³
